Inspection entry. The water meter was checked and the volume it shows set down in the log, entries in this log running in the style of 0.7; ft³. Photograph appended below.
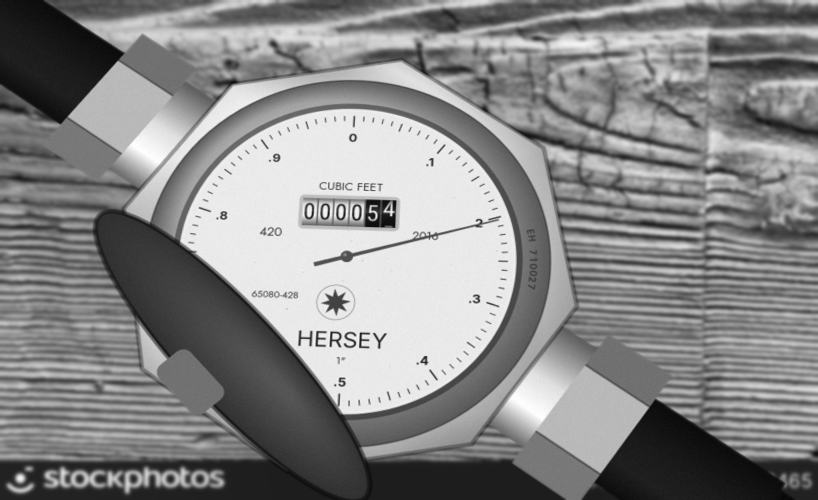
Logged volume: 54.20; ft³
